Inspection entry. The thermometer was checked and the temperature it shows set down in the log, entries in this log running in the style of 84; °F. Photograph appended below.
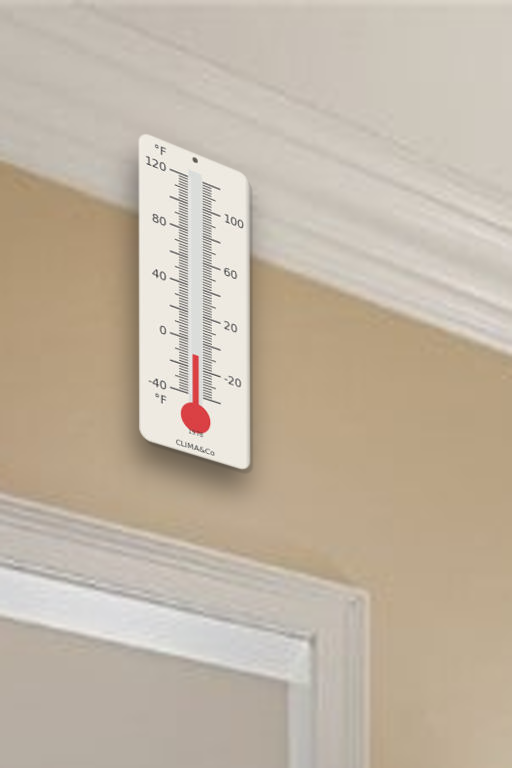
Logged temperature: -10; °F
